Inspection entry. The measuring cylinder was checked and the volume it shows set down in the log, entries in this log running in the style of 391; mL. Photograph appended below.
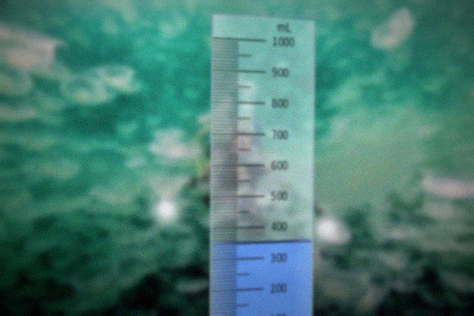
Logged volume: 350; mL
